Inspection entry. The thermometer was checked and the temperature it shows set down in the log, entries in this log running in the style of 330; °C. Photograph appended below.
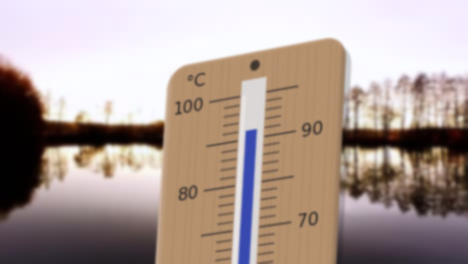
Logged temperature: 92; °C
